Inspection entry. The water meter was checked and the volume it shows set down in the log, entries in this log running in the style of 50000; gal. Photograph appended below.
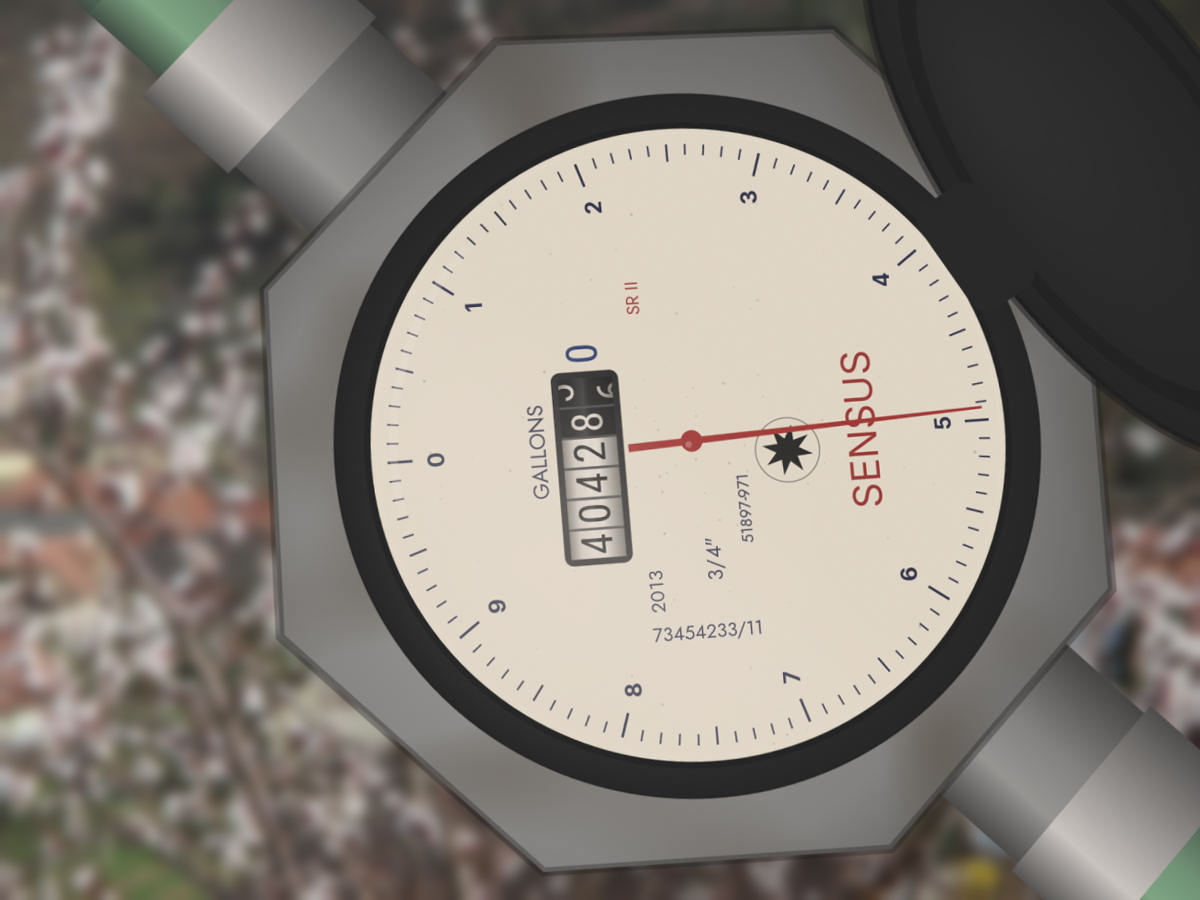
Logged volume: 4042854.9; gal
